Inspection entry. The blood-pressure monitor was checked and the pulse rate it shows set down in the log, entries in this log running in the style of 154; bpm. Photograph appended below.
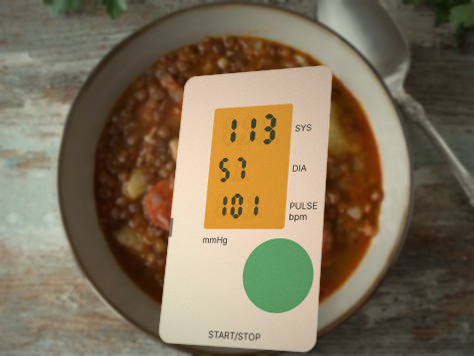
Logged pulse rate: 101; bpm
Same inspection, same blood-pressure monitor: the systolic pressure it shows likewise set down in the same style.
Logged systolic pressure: 113; mmHg
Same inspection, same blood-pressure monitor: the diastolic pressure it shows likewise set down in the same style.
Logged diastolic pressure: 57; mmHg
